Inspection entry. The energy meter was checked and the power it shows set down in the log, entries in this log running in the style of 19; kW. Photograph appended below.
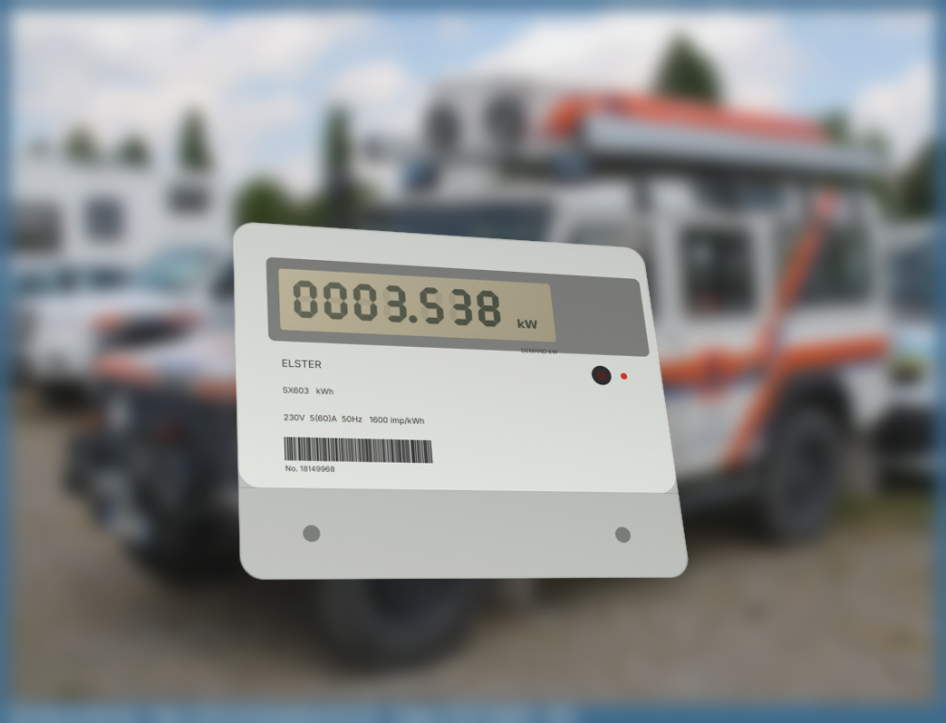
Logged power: 3.538; kW
